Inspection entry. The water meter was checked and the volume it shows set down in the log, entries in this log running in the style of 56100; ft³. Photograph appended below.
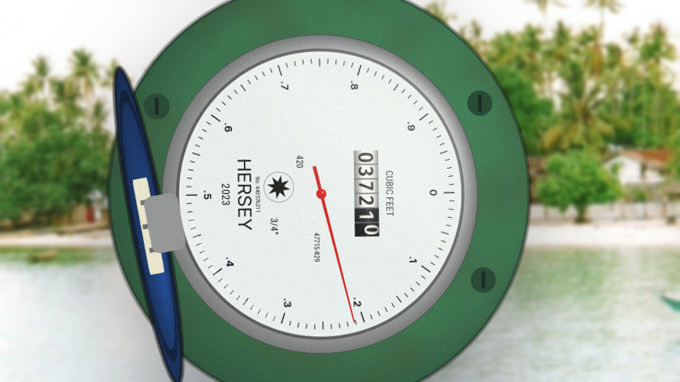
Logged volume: 37210.21; ft³
